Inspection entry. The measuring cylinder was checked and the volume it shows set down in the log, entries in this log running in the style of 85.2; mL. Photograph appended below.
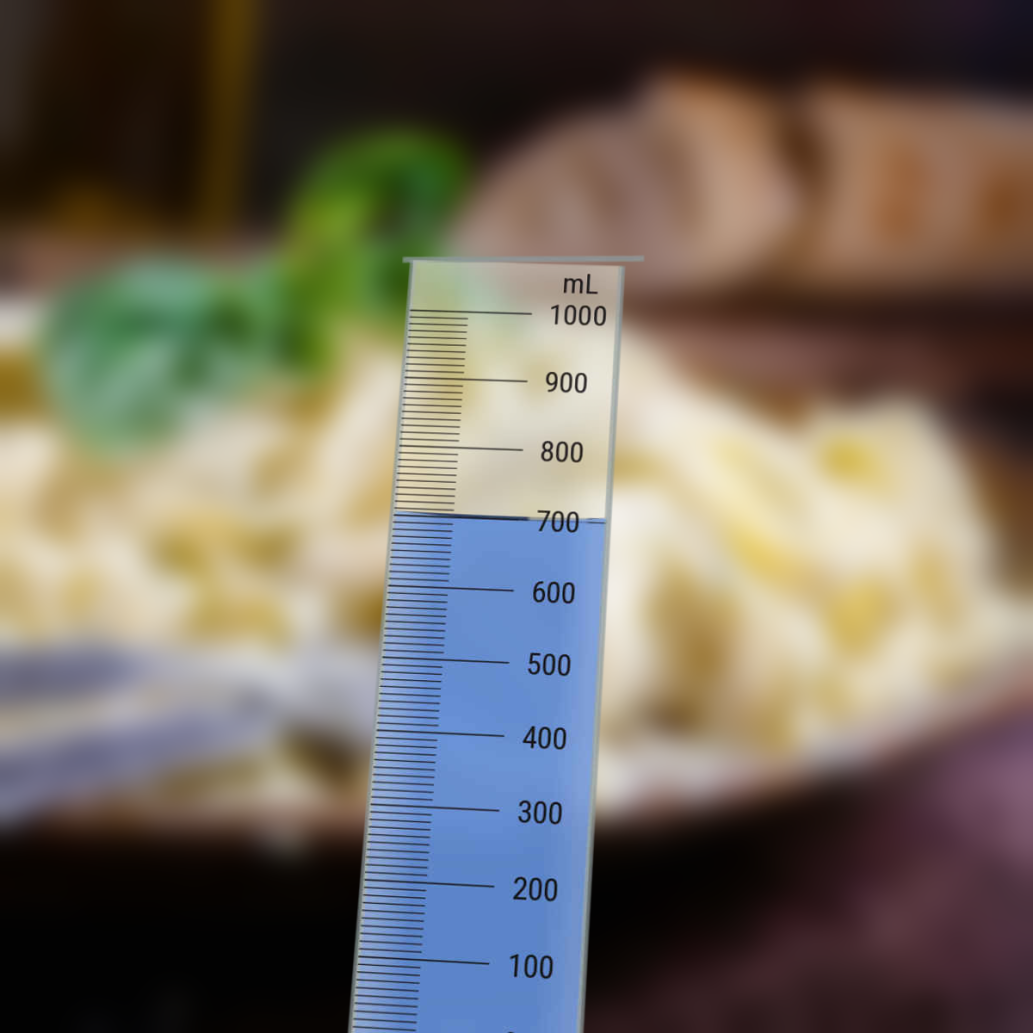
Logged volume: 700; mL
